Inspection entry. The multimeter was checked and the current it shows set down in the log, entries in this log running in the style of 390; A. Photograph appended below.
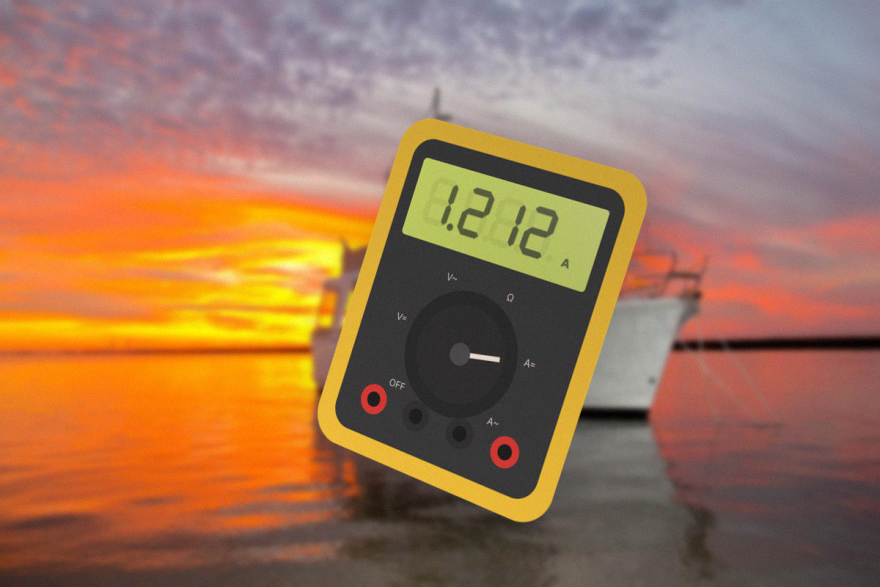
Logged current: 1.212; A
